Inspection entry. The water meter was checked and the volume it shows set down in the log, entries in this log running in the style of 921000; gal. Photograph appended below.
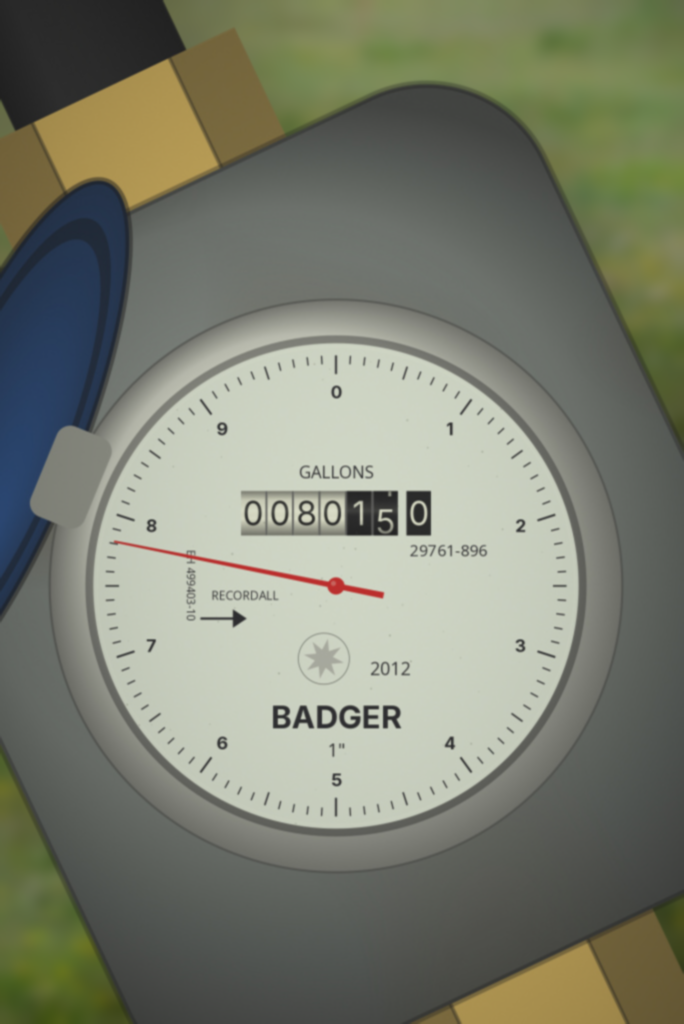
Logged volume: 80147.8; gal
